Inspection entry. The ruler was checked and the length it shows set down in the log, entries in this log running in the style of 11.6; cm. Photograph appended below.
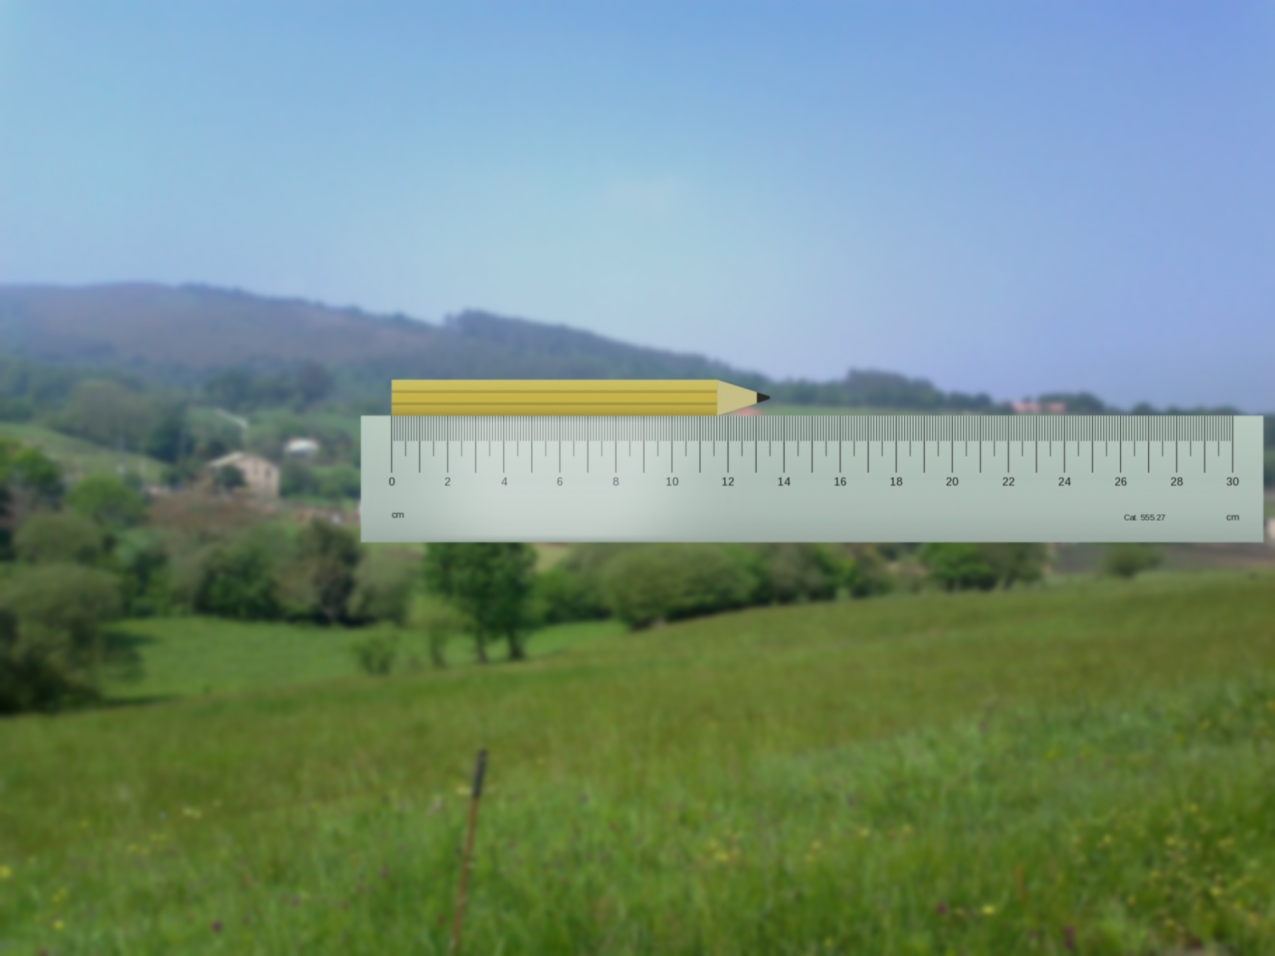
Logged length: 13.5; cm
